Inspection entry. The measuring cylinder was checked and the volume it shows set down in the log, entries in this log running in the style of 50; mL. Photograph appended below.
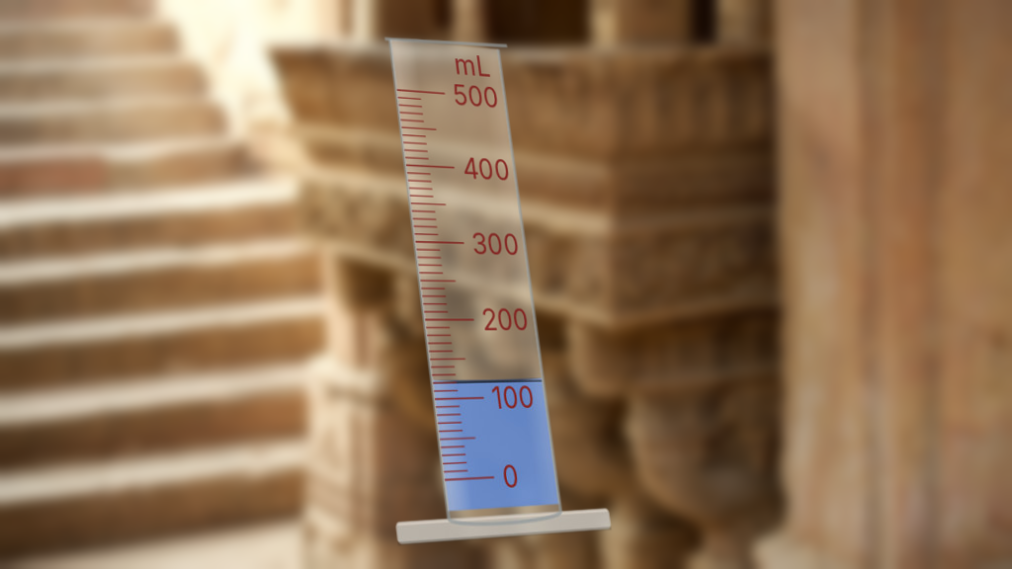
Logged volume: 120; mL
